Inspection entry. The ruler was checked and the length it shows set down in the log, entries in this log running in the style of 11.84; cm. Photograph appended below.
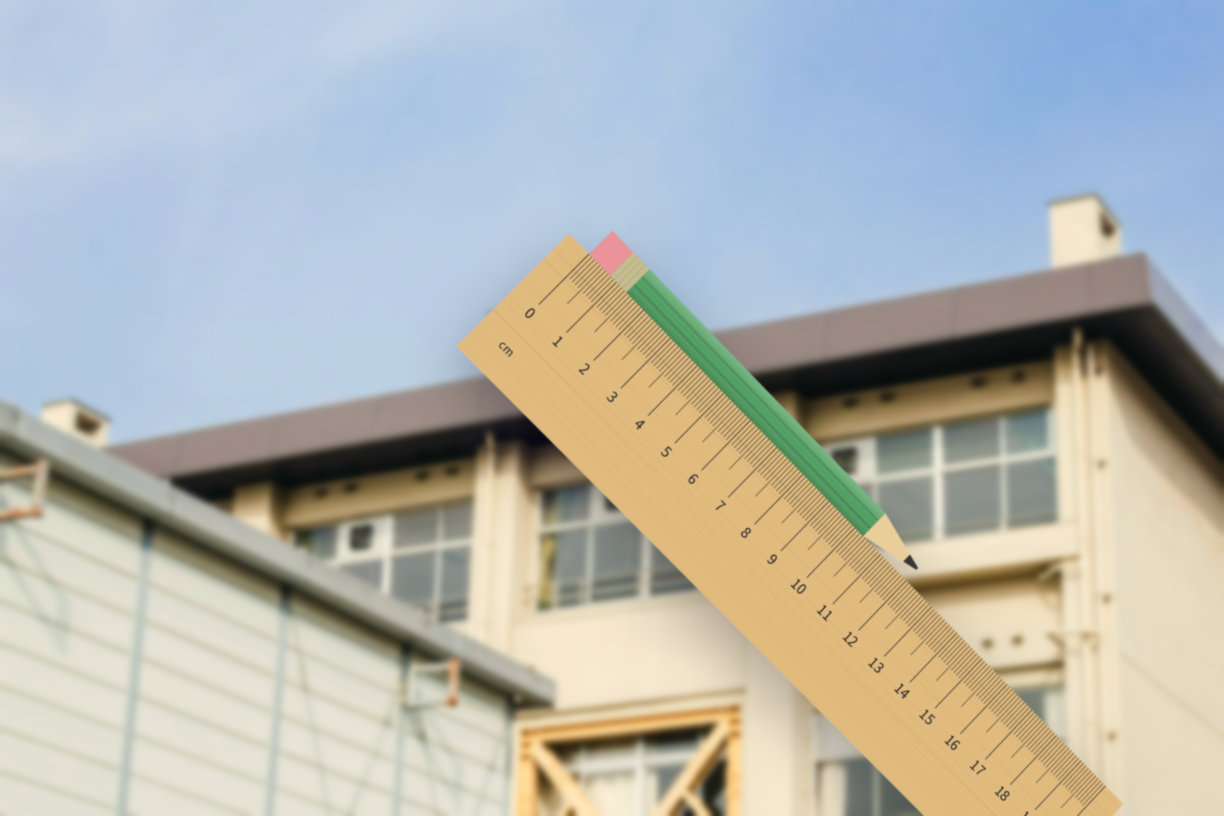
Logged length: 12; cm
